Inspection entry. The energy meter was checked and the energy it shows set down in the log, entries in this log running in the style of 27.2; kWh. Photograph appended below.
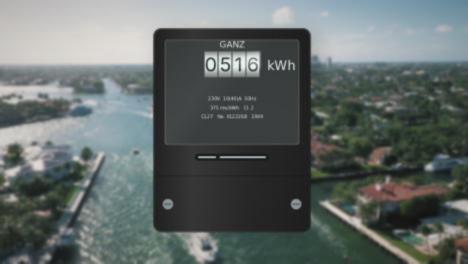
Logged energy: 516; kWh
